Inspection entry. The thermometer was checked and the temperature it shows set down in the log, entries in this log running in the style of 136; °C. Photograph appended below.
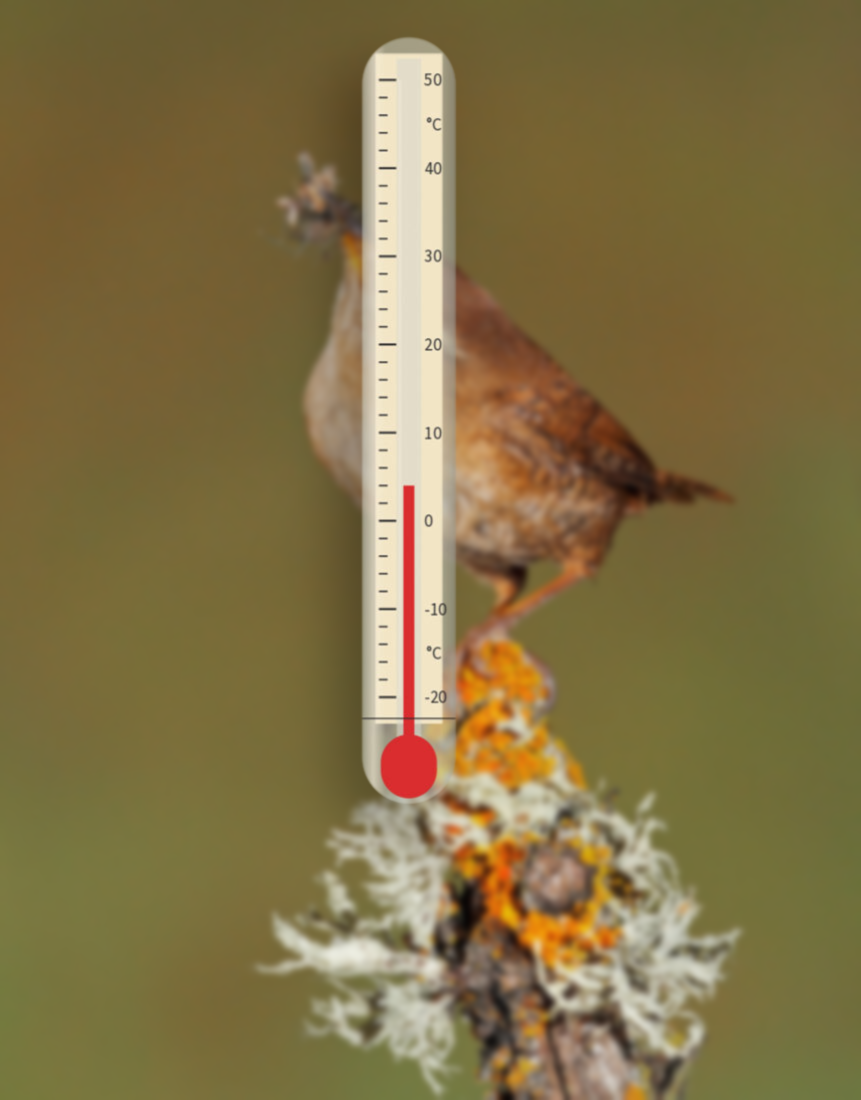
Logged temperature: 4; °C
